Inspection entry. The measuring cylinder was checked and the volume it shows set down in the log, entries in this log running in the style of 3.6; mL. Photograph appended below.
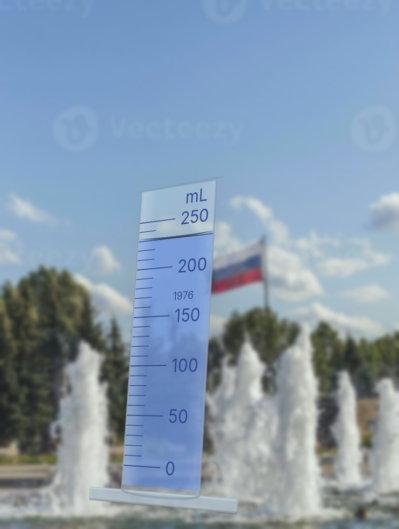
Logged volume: 230; mL
